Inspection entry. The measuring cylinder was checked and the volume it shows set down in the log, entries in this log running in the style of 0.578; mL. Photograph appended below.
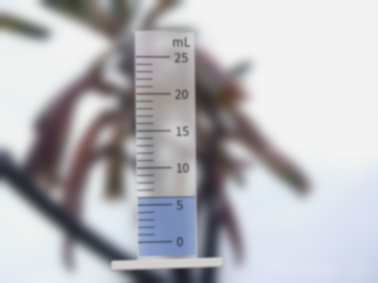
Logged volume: 6; mL
